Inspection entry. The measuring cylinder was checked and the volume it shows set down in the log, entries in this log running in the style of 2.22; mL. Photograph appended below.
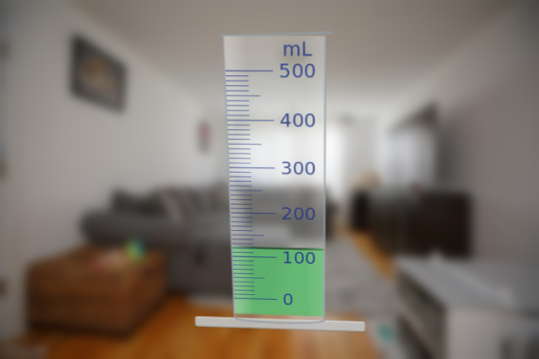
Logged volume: 120; mL
